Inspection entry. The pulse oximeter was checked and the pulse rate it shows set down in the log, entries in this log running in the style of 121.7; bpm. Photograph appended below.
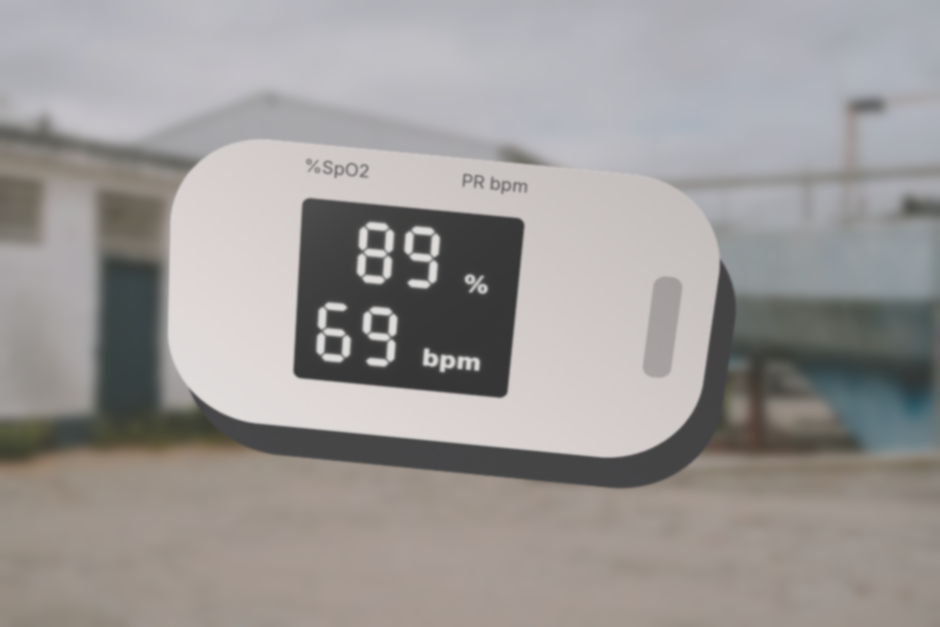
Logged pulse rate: 69; bpm
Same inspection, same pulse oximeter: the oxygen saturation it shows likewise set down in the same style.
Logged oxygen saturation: 89; %
